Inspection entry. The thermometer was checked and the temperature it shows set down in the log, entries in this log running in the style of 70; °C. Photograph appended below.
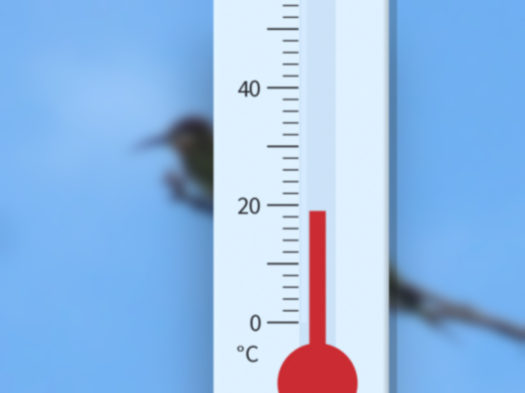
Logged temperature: 19; °C
